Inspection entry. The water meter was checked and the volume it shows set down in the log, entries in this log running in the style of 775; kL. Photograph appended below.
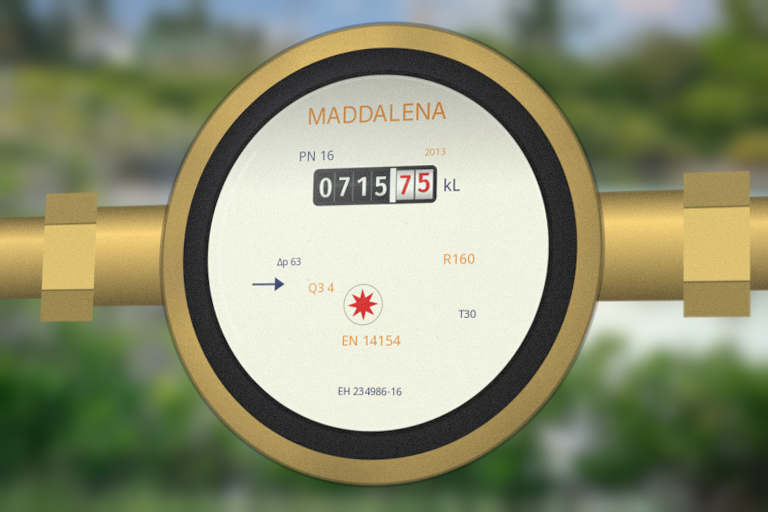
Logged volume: 715.75; kL
